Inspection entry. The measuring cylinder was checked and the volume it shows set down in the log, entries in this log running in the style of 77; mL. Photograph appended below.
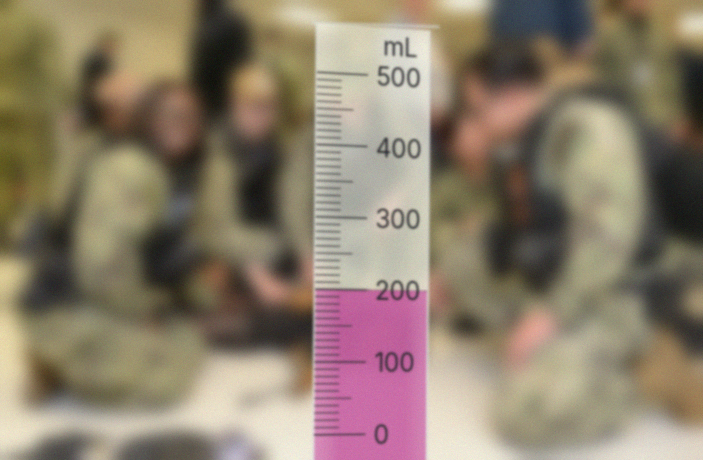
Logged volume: 200; mL
